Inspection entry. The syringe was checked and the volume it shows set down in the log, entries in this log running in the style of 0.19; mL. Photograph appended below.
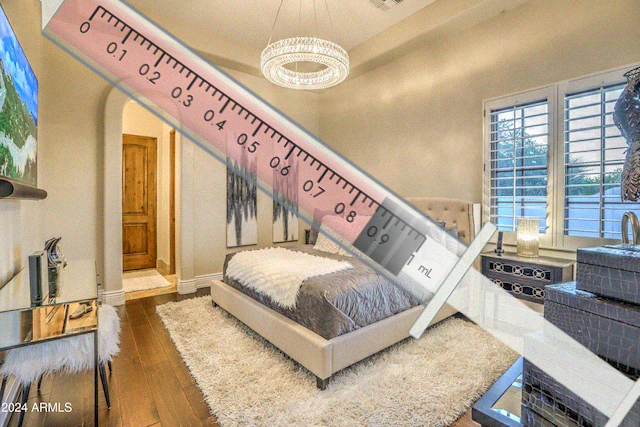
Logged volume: 0.86; mL
